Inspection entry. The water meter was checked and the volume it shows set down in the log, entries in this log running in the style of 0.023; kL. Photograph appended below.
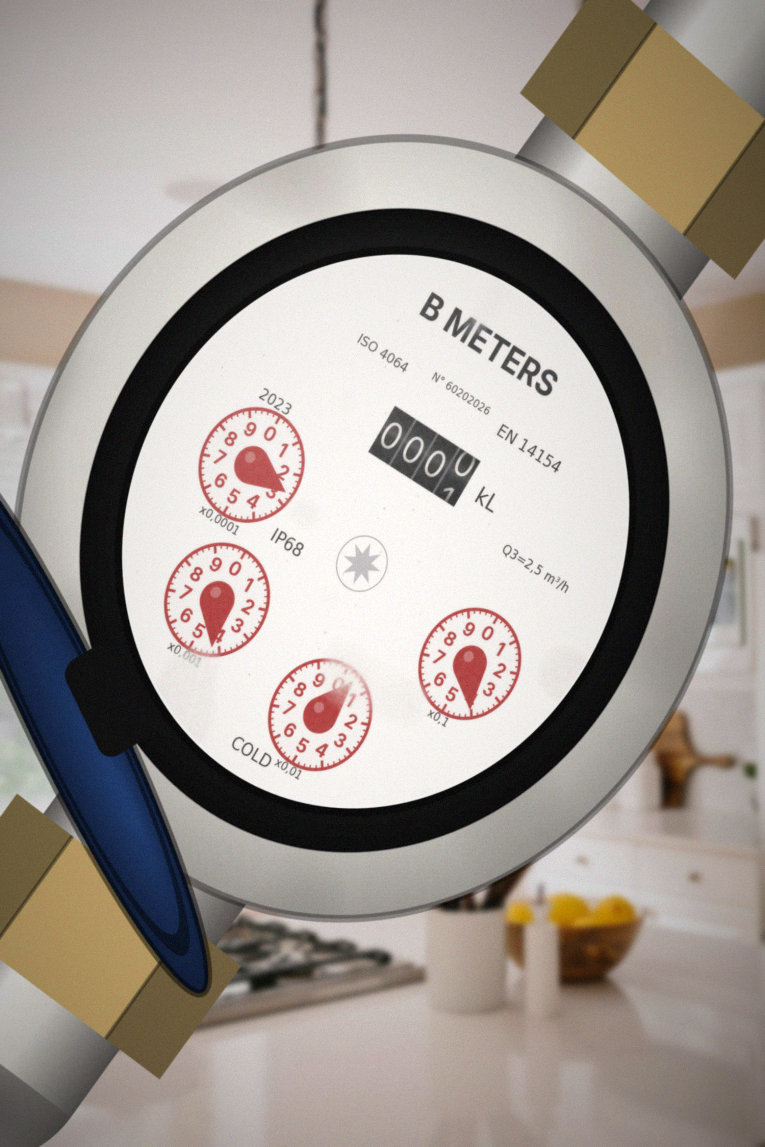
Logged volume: 0.4042; kL
